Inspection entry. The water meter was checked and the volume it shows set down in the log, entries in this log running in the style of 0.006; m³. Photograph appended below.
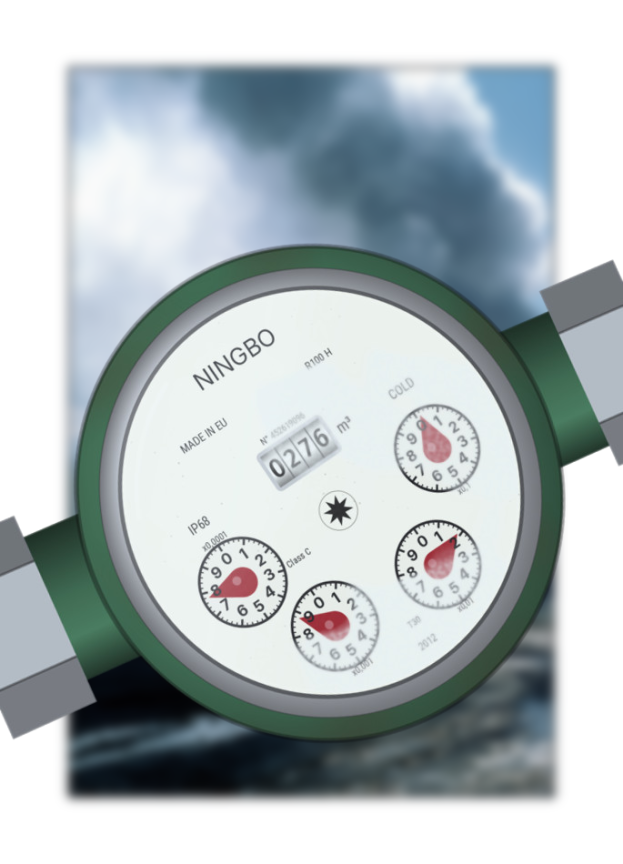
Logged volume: 276.0187; m³
